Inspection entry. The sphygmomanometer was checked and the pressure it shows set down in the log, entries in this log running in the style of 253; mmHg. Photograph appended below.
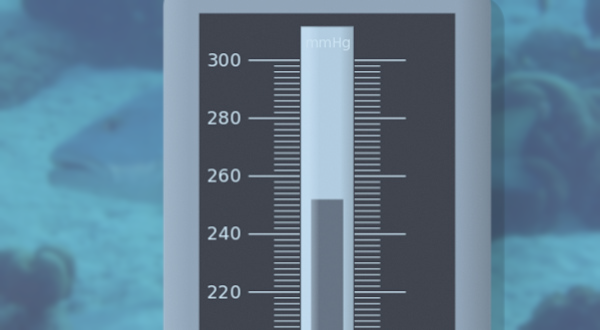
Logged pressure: 252; mmHg
